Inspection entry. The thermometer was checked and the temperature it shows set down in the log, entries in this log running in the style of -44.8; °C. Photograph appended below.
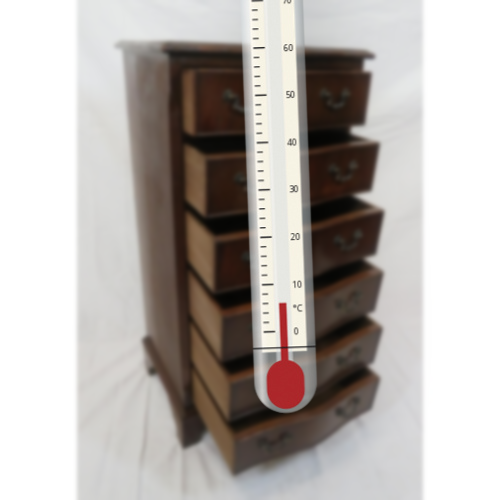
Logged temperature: 6; °C
